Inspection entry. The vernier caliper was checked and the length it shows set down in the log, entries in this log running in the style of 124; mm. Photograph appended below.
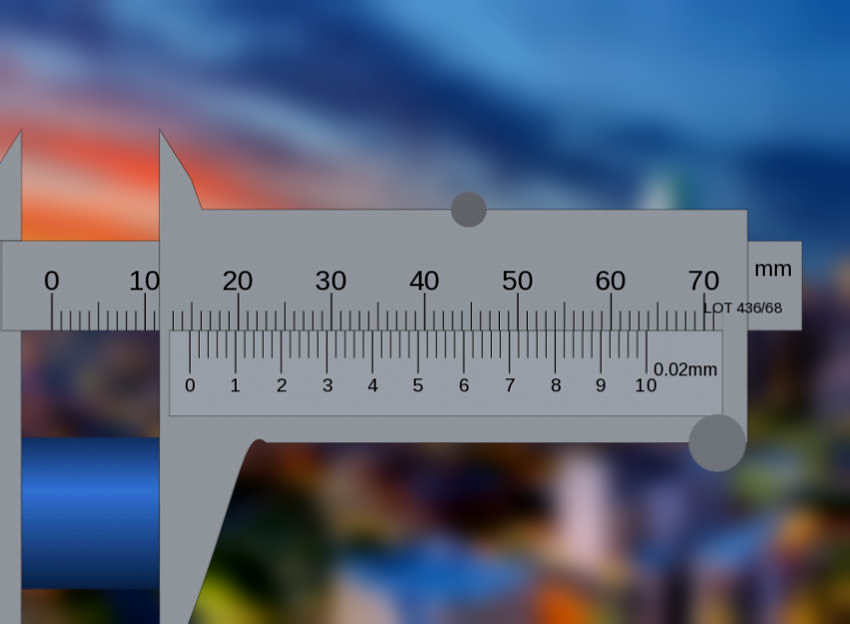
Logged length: 14.8; mm
